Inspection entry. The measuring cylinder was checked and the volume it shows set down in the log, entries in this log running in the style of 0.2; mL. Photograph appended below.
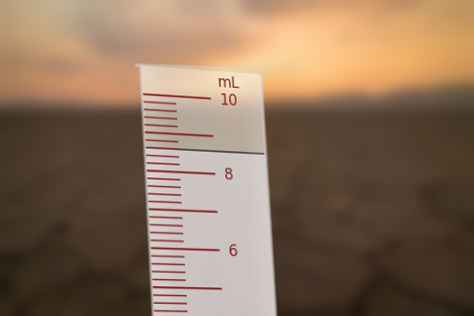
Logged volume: 8.6; mL
